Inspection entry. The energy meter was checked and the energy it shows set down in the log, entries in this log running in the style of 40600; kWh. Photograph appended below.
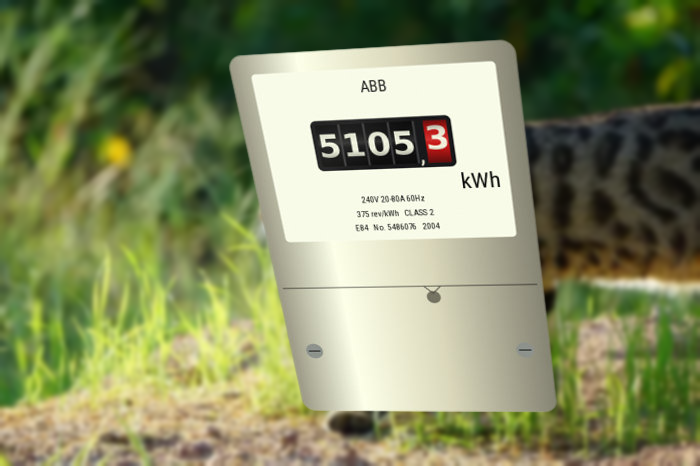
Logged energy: 5105.3; kWh
